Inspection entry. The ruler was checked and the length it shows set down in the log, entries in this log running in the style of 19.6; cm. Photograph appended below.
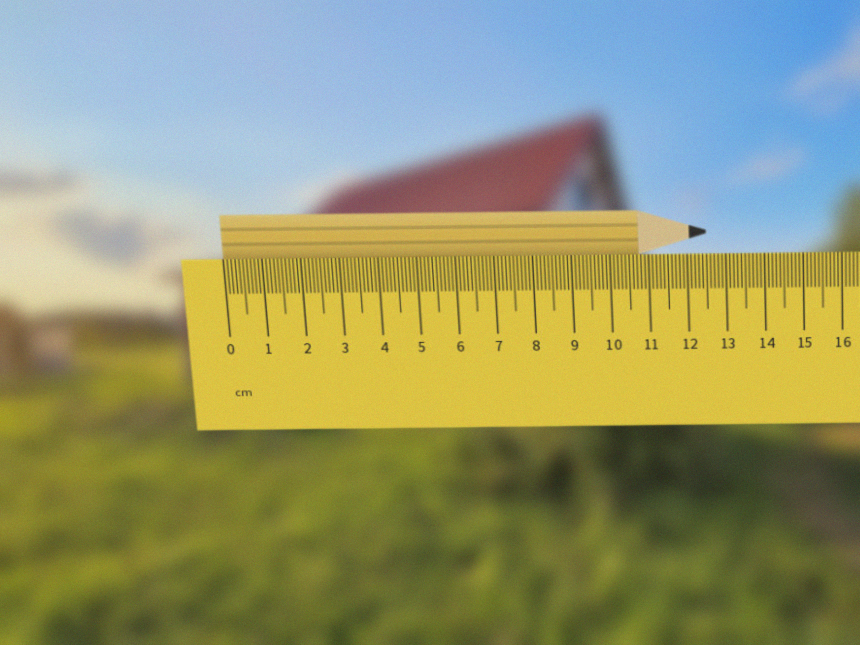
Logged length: 12.5; cm
